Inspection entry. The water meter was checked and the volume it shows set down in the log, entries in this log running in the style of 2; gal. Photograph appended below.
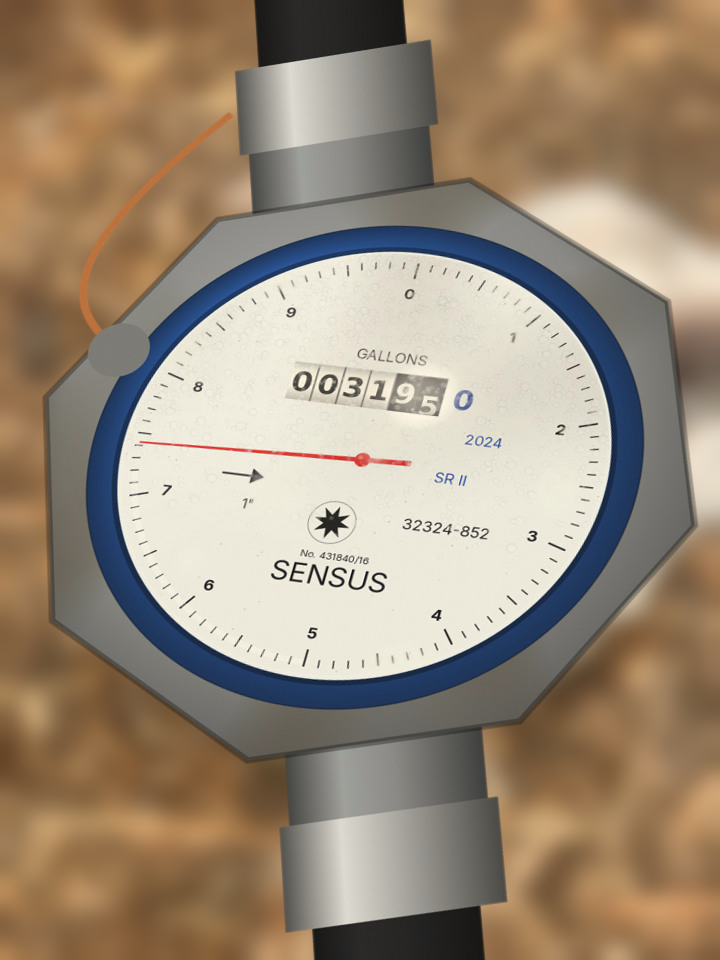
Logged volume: 31947.4; gal
